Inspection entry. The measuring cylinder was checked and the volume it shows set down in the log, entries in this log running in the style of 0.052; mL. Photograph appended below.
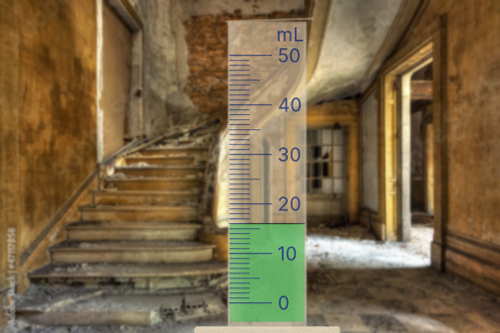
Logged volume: 16; mL
